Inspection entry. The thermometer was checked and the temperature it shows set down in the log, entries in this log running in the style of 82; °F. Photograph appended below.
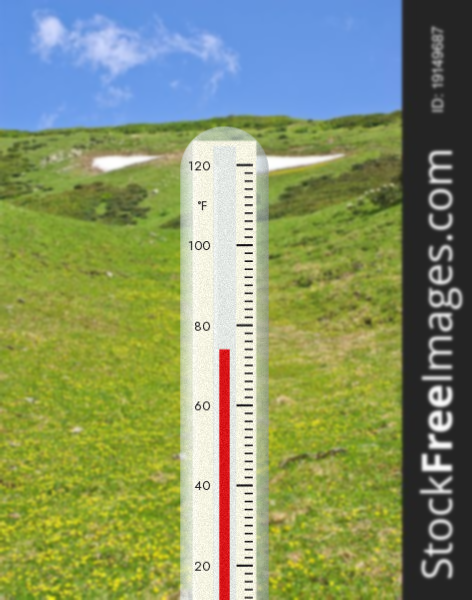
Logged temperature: 74; °F
